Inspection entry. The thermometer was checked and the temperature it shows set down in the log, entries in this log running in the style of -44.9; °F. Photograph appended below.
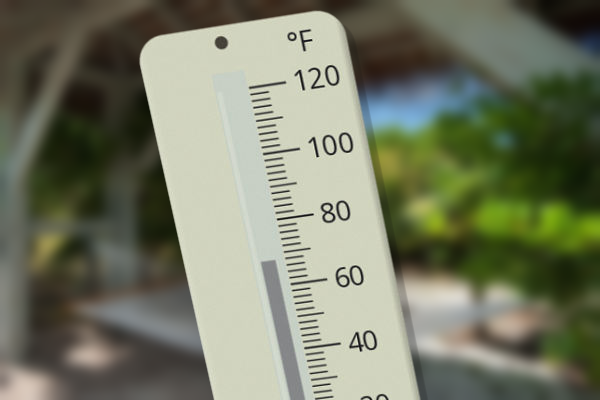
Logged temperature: 68; °F
